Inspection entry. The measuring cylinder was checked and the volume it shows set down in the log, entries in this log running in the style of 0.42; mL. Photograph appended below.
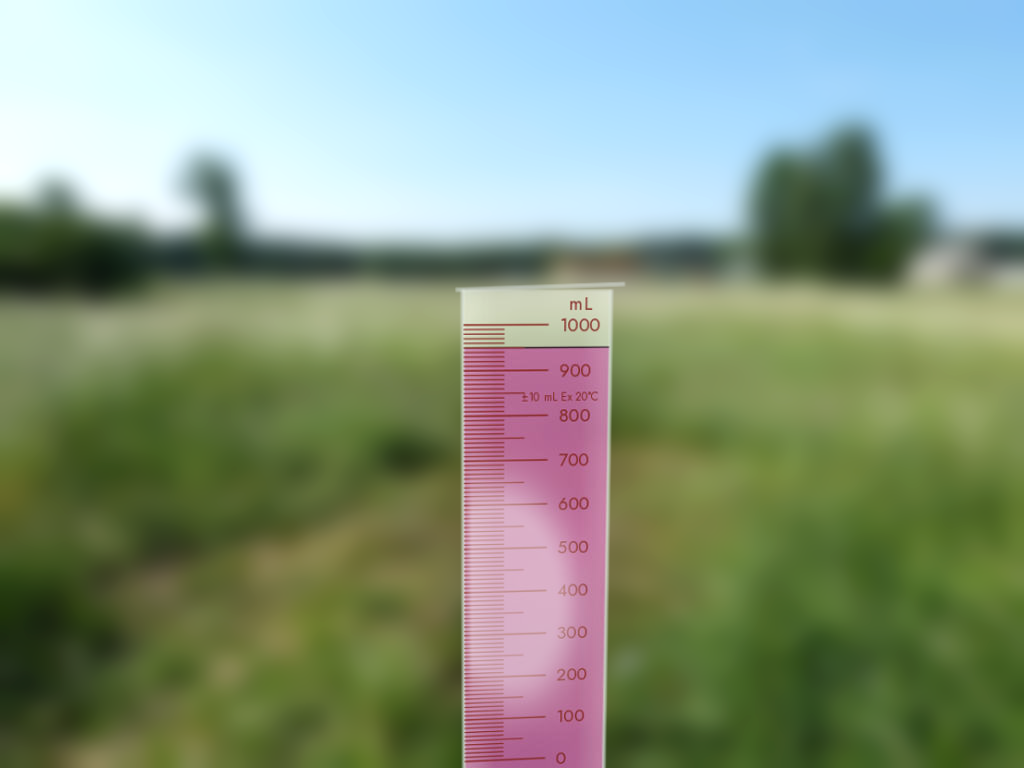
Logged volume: 950; mL
